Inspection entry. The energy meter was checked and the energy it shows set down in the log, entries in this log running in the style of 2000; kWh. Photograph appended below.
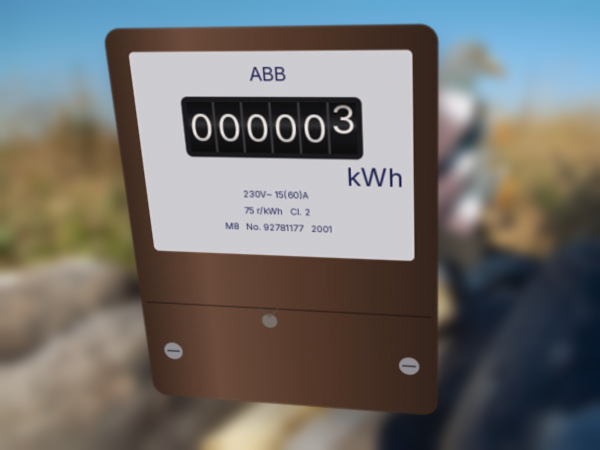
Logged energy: 3; kWh
